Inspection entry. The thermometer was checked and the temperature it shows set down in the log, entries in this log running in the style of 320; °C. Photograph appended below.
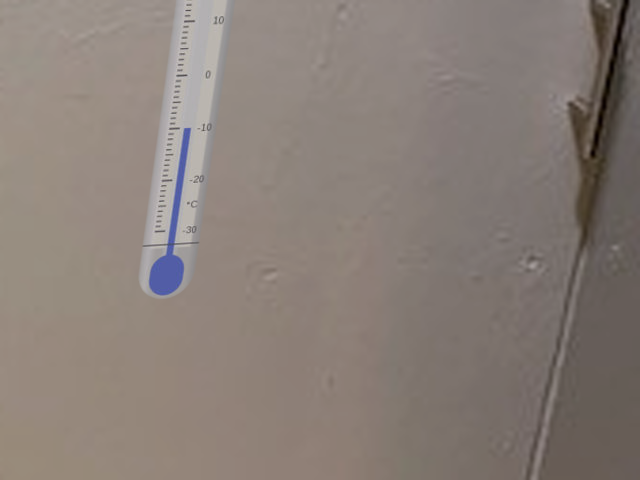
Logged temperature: -10; °C
